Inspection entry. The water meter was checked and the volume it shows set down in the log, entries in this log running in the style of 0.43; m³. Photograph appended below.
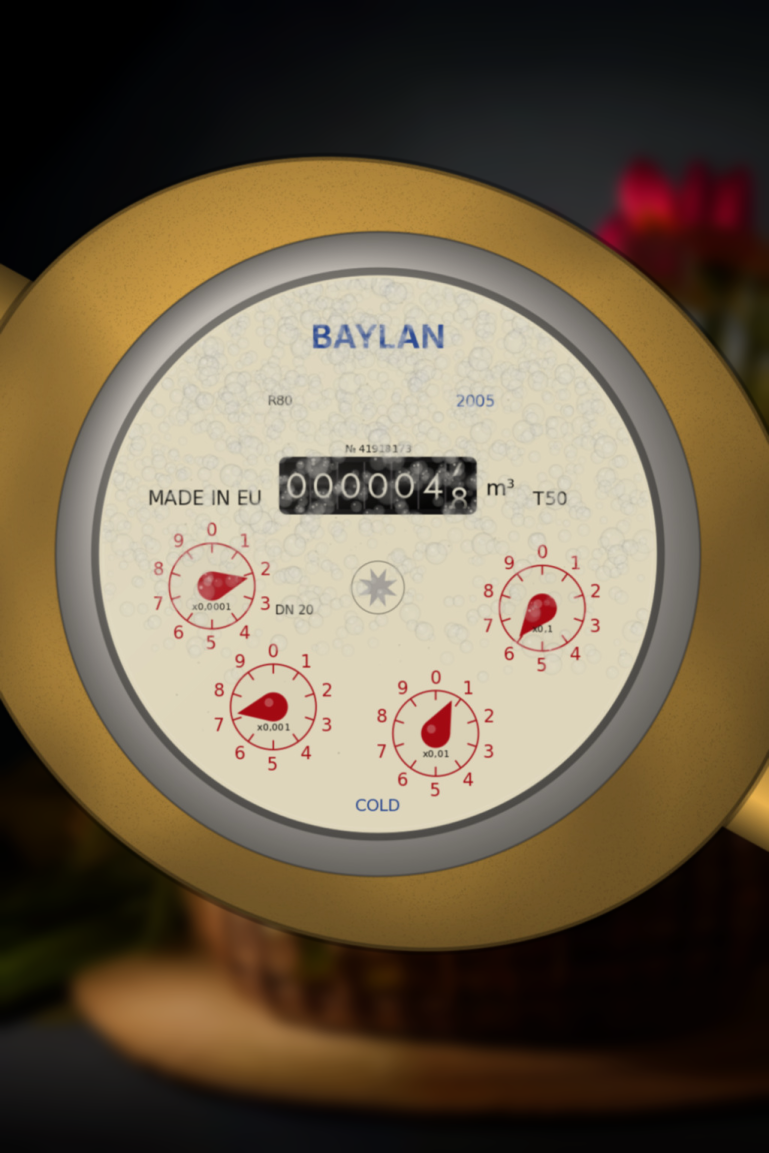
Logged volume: 47.6072; m³
